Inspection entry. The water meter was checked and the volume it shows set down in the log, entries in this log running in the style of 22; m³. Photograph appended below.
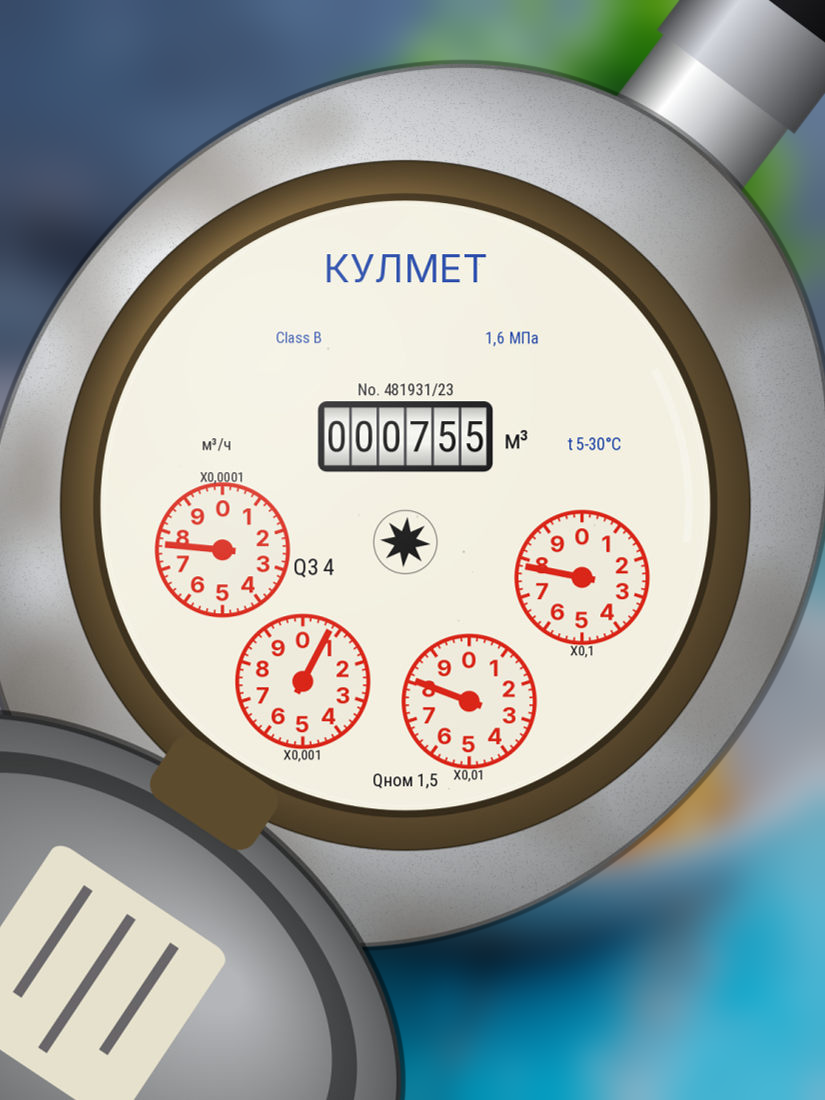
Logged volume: 755.7807; m³
